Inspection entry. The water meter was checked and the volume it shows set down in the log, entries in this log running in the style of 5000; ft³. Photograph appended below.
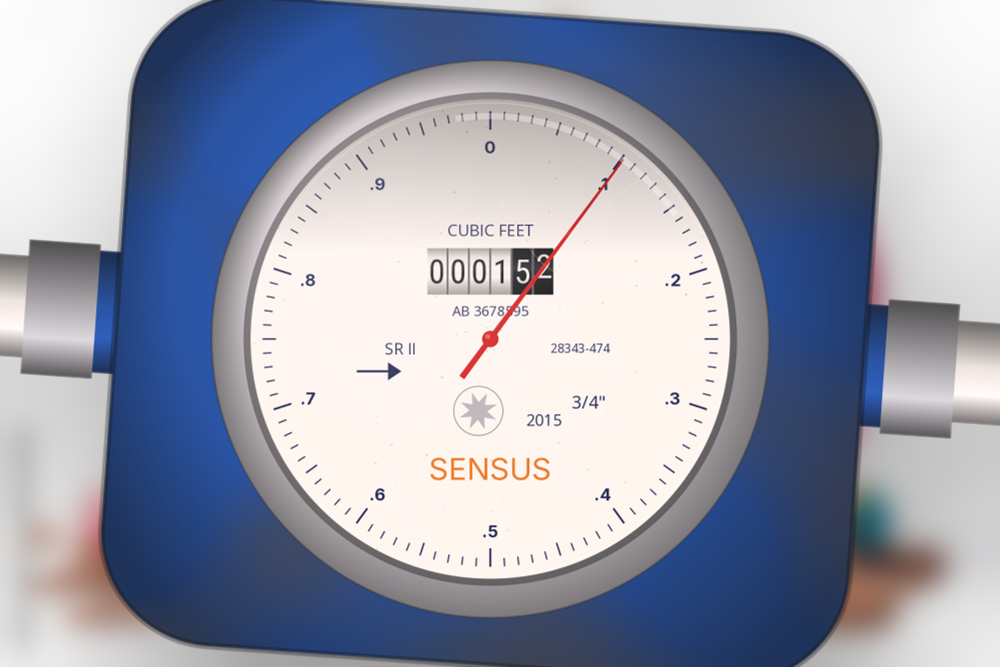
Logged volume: 152.10; ft³
